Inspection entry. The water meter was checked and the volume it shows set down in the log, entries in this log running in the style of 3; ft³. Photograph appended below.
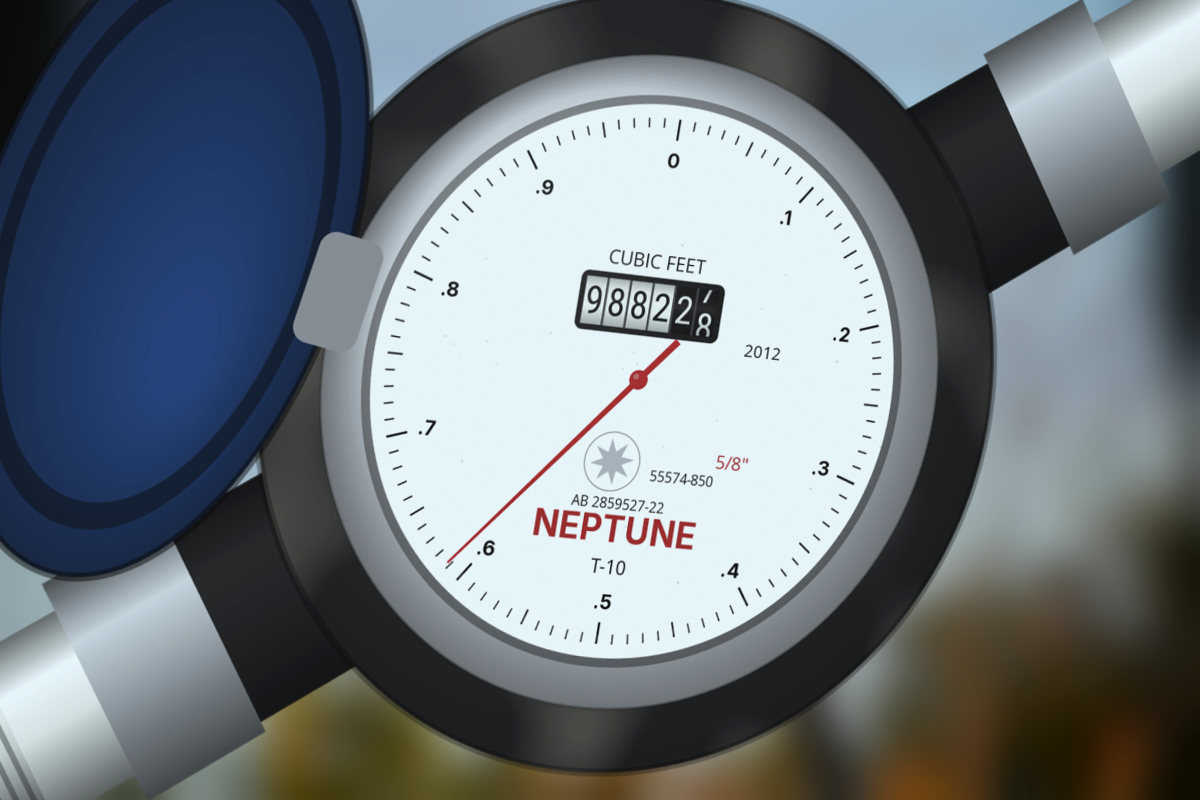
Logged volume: 988227.61; ft³
